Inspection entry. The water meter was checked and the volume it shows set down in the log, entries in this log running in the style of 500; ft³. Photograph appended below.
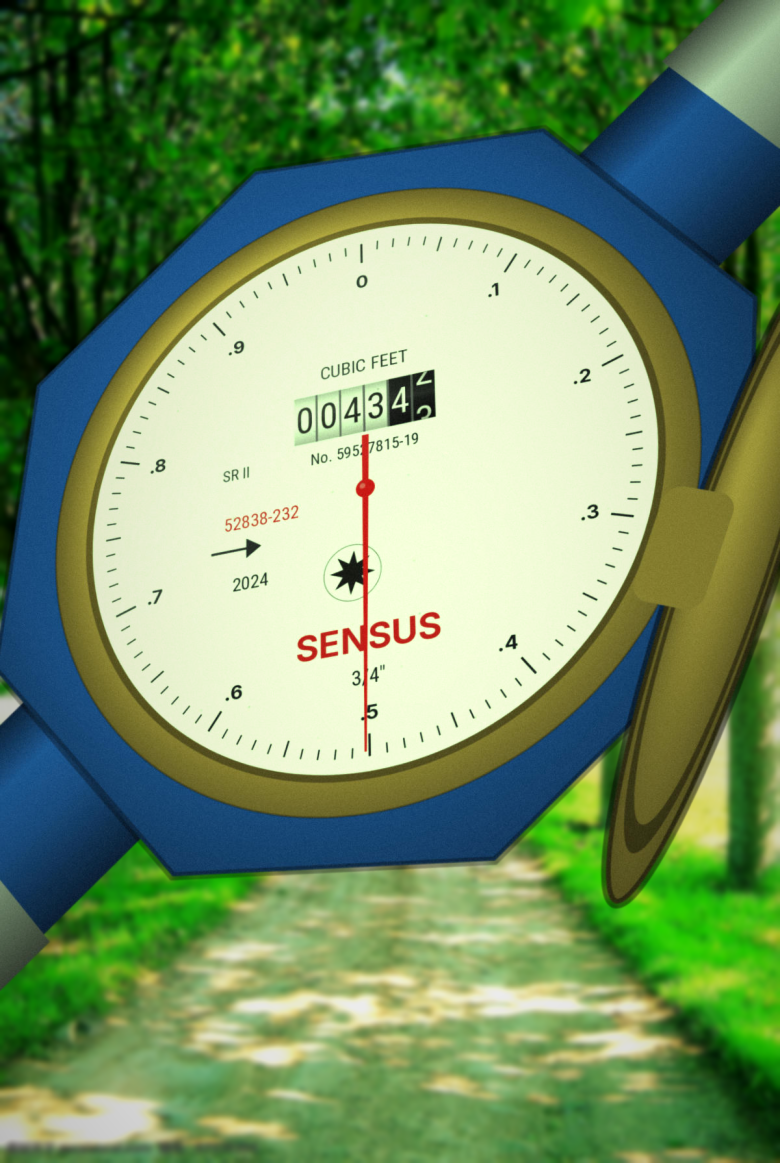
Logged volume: 4342.50; ft³
